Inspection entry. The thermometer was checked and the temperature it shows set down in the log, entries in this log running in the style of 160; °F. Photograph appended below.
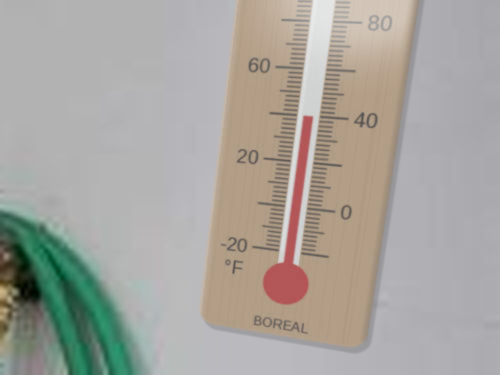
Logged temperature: 40; °F
